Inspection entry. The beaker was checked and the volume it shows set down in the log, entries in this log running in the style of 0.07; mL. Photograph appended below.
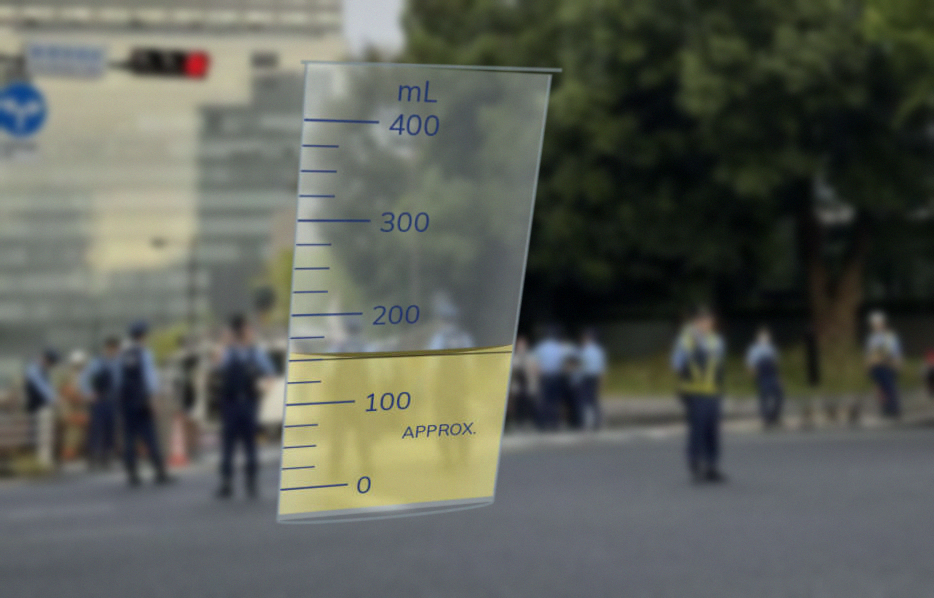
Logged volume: 150; mL
